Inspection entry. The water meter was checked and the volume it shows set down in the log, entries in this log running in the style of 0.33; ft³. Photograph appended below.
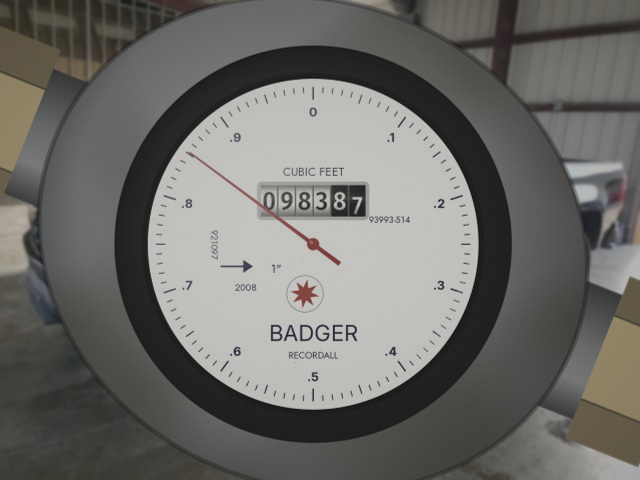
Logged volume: 98386.85; ft³
